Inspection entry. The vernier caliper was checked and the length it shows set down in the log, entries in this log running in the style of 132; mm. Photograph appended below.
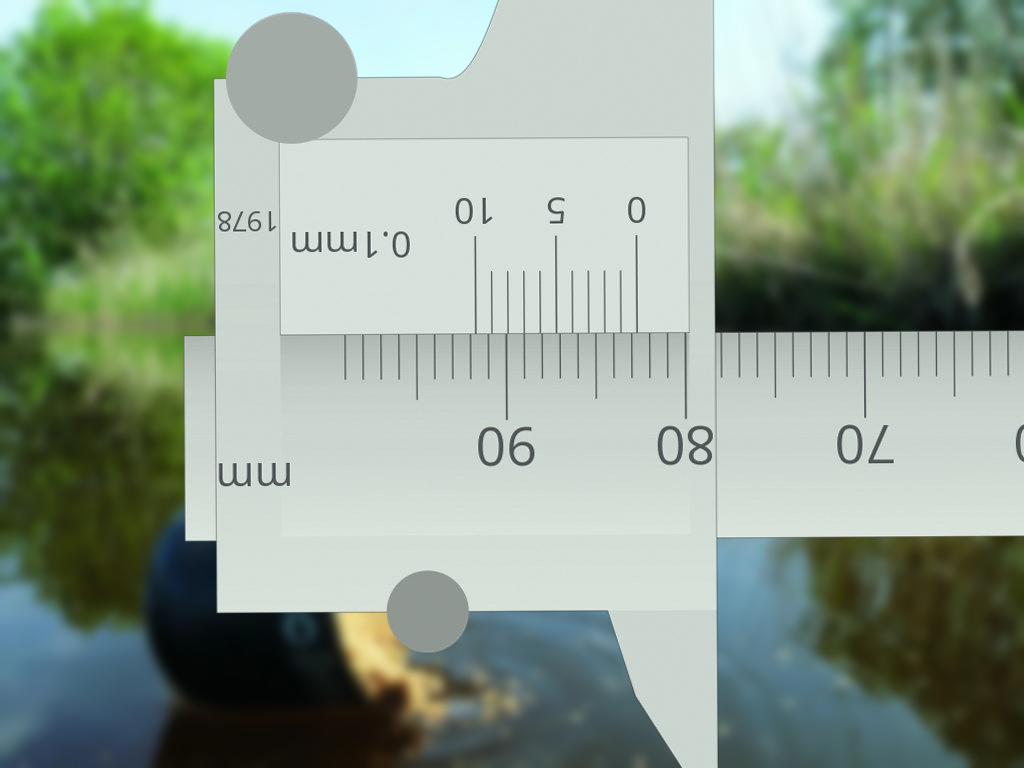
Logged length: 82.7; mm
